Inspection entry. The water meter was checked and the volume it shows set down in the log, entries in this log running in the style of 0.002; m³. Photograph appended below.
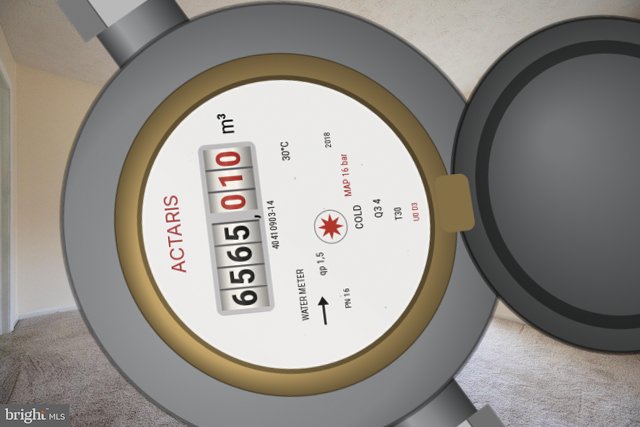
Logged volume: 6565.010; m³
